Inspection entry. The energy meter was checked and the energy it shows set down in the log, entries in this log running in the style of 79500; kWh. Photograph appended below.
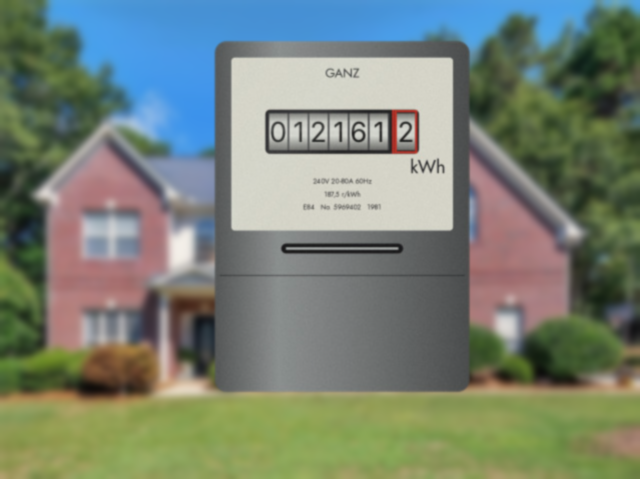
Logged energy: 12161.2; kWh
